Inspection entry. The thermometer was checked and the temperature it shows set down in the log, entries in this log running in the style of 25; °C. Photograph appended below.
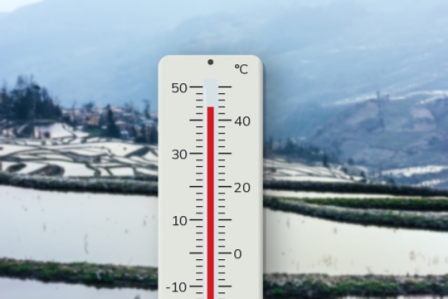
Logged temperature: 44; °C
